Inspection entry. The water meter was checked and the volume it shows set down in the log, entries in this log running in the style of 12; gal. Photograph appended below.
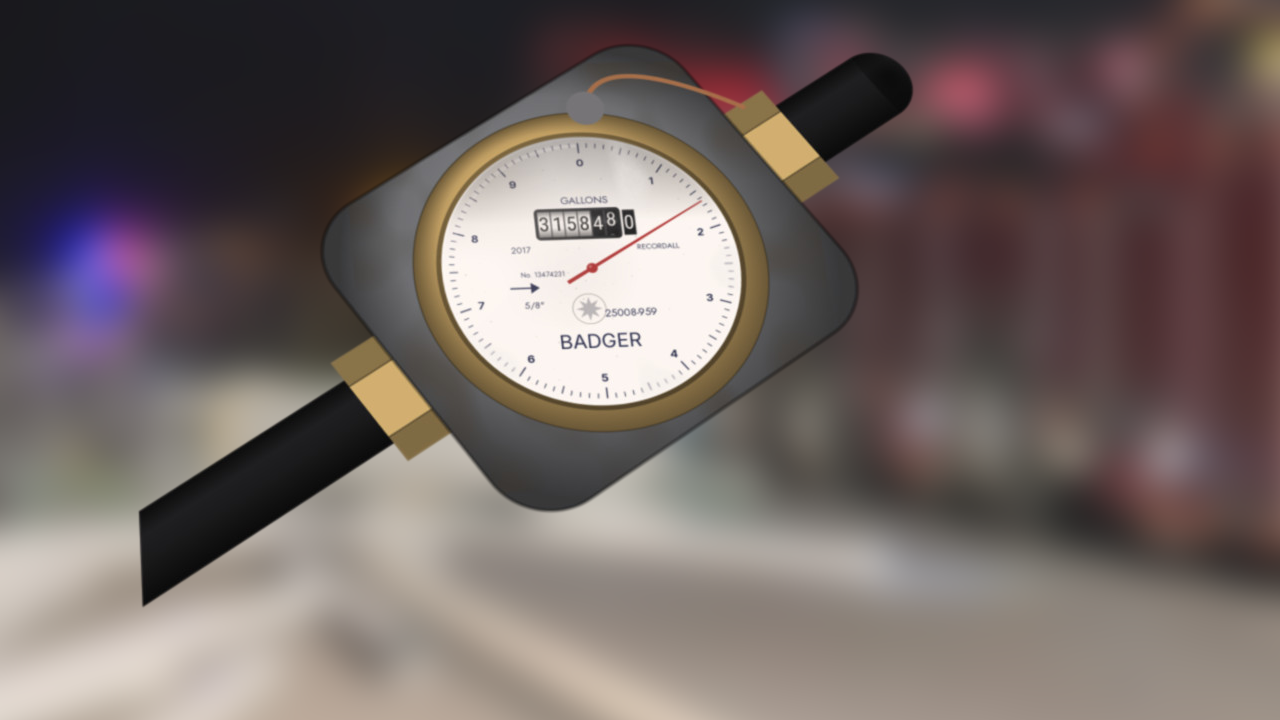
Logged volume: 3158481.6; gal
